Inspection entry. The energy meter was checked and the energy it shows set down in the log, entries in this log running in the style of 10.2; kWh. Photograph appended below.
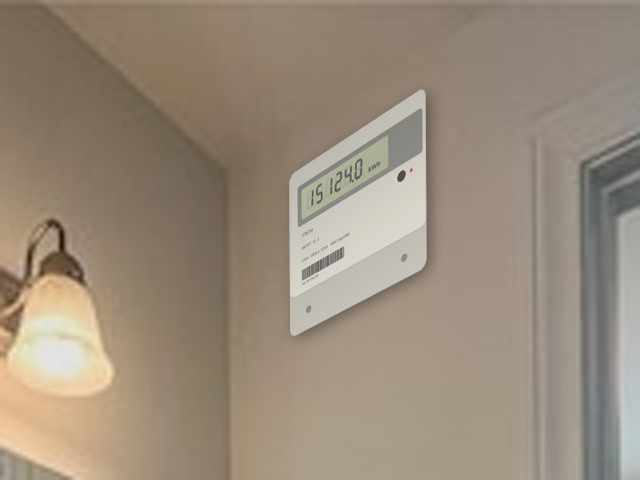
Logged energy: 15124.0; kWh
